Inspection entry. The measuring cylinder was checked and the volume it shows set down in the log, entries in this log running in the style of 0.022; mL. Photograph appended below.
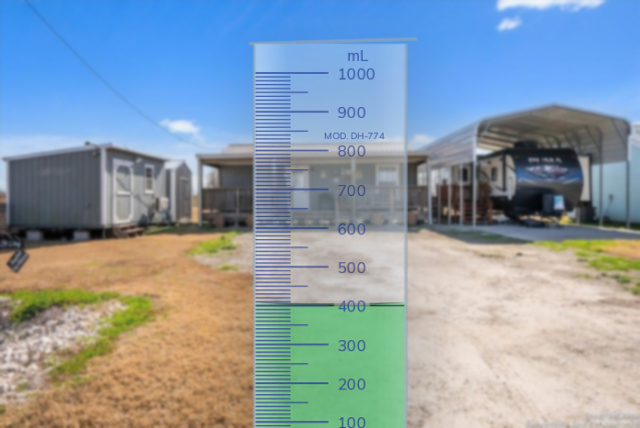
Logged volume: 400; mL
